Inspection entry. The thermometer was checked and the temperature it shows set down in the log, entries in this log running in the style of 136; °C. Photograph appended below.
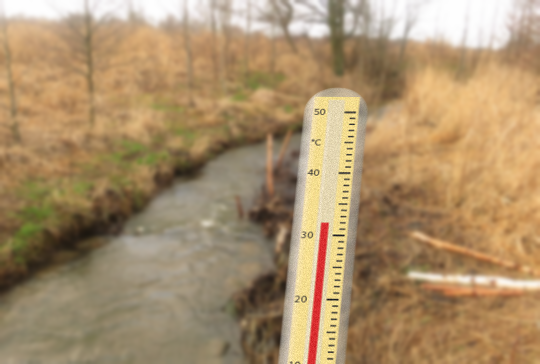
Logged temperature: 32; °C
